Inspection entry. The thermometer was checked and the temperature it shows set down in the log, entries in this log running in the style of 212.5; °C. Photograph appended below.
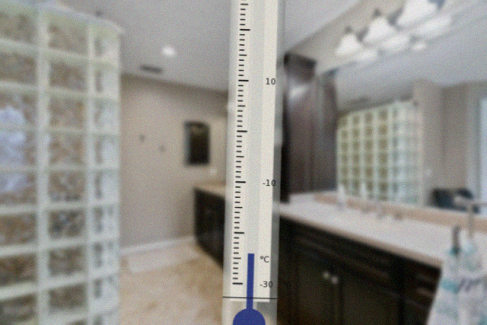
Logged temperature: -24; °C
